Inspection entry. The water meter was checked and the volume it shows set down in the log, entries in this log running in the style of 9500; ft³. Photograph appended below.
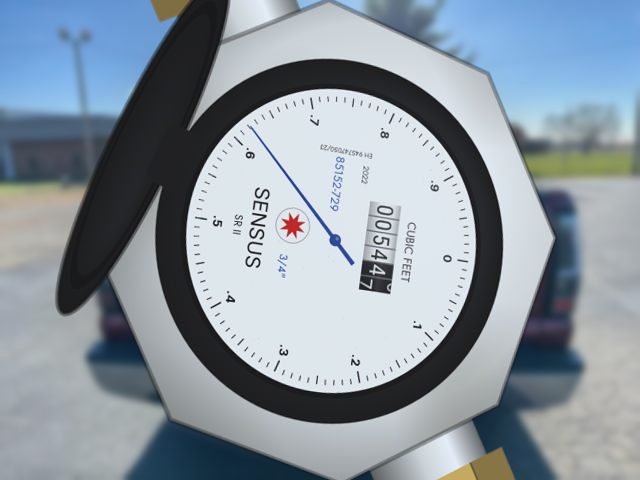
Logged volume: 5446.62; ft³
